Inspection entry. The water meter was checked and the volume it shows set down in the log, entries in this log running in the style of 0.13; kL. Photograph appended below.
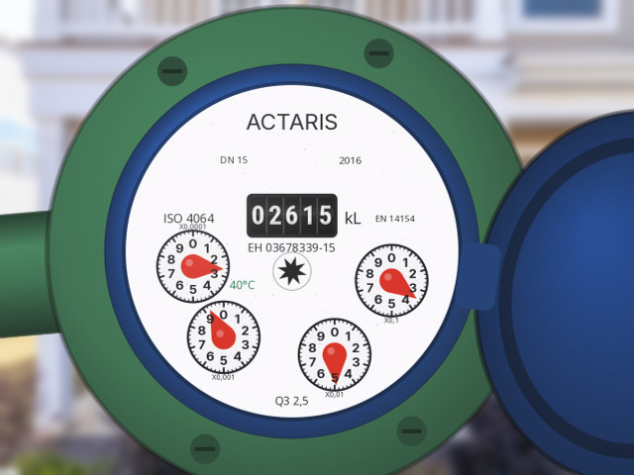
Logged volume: 2615.3492; kL
